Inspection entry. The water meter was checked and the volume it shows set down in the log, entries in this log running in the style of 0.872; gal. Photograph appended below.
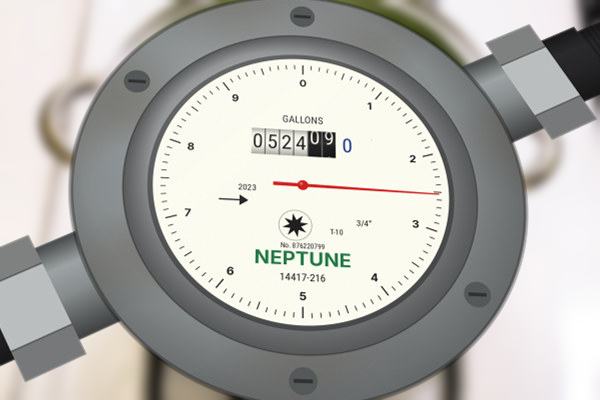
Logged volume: 524092.5; gal
